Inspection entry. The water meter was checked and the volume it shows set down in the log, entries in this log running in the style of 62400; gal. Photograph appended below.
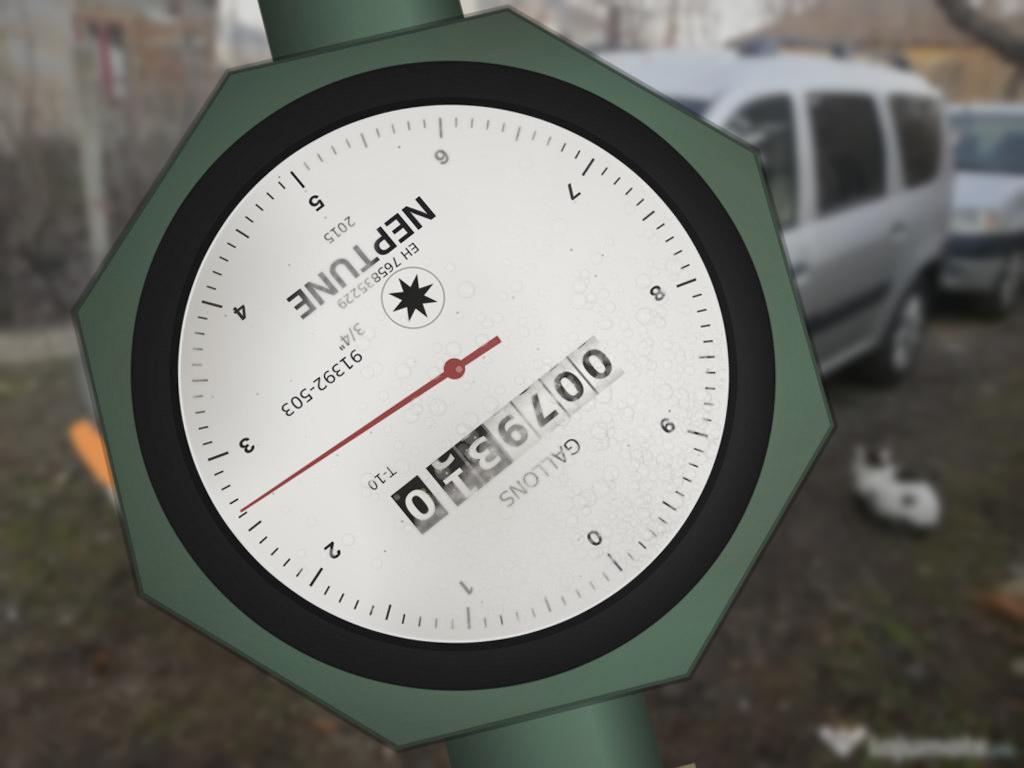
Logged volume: 79312.6; gal
